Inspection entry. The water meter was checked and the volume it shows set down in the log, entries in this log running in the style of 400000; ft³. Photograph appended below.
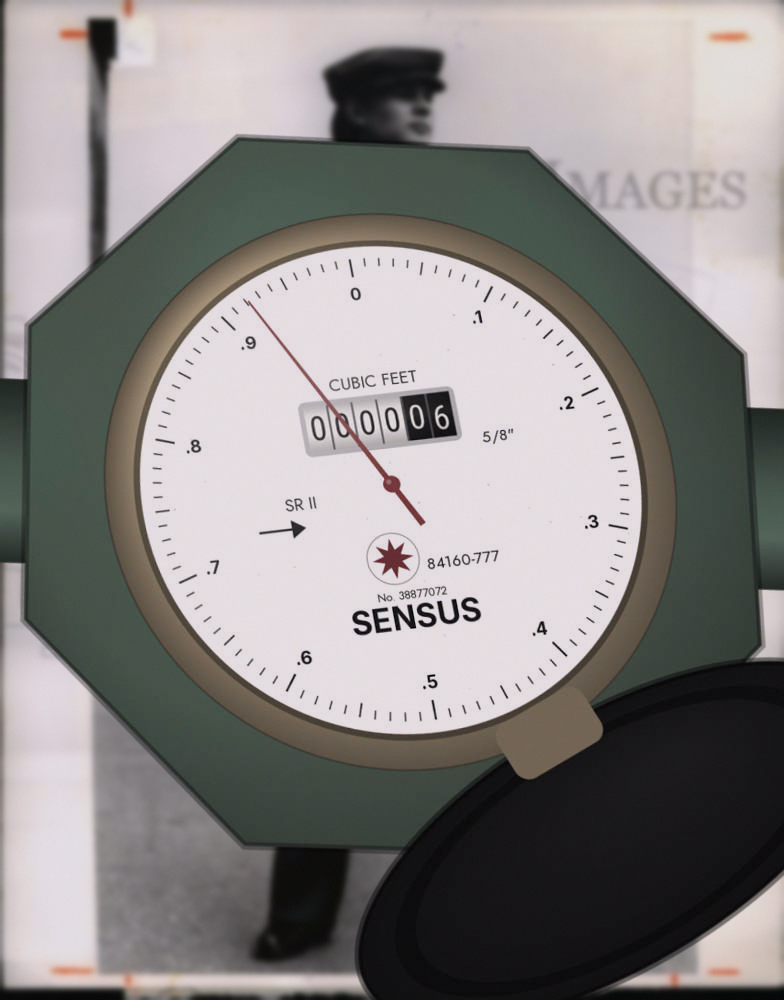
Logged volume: 5.92; ft³
